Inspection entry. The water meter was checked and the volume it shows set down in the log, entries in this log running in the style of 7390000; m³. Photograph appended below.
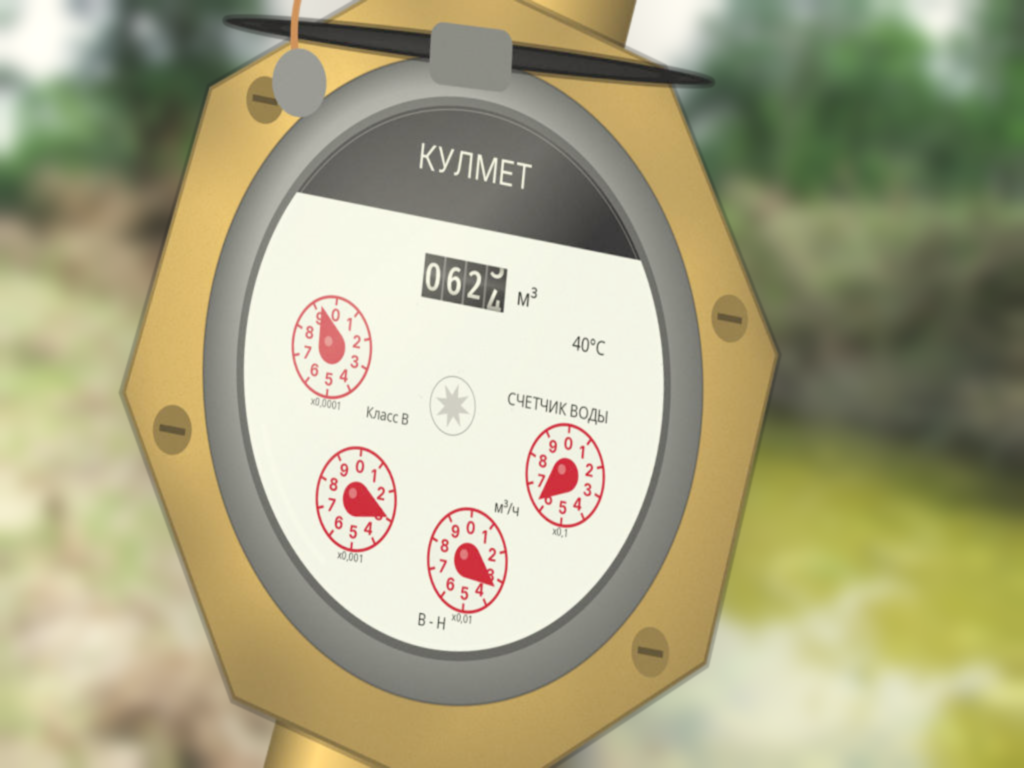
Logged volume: 623.6329; m³
